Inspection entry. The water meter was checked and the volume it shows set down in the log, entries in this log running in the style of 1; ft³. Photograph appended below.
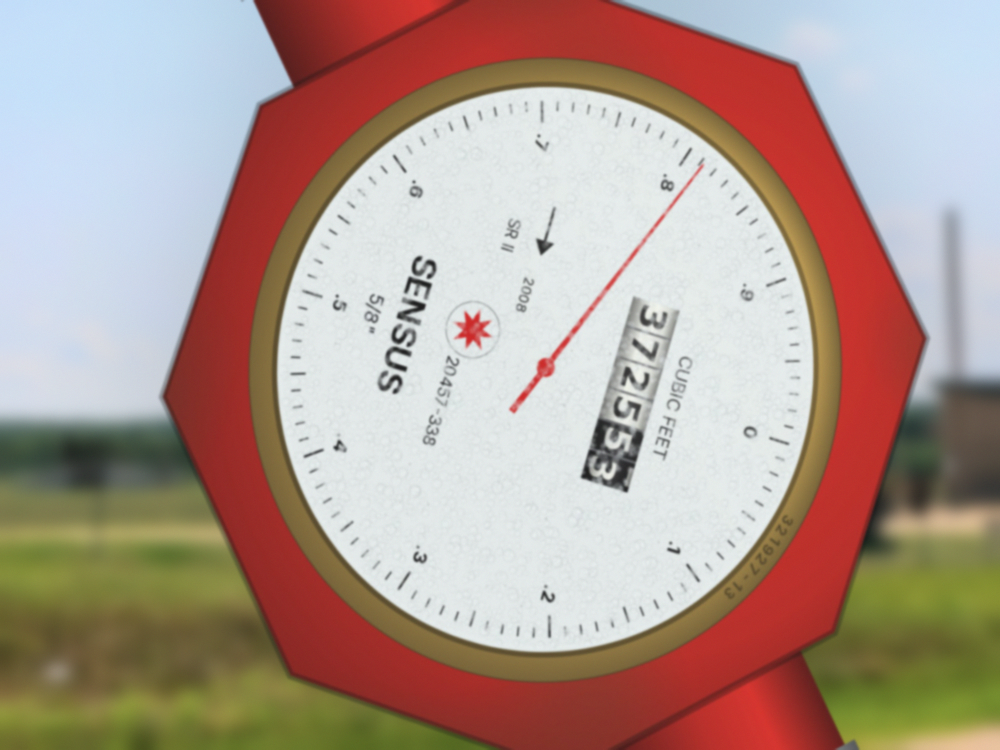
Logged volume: 372552.81; ft³
